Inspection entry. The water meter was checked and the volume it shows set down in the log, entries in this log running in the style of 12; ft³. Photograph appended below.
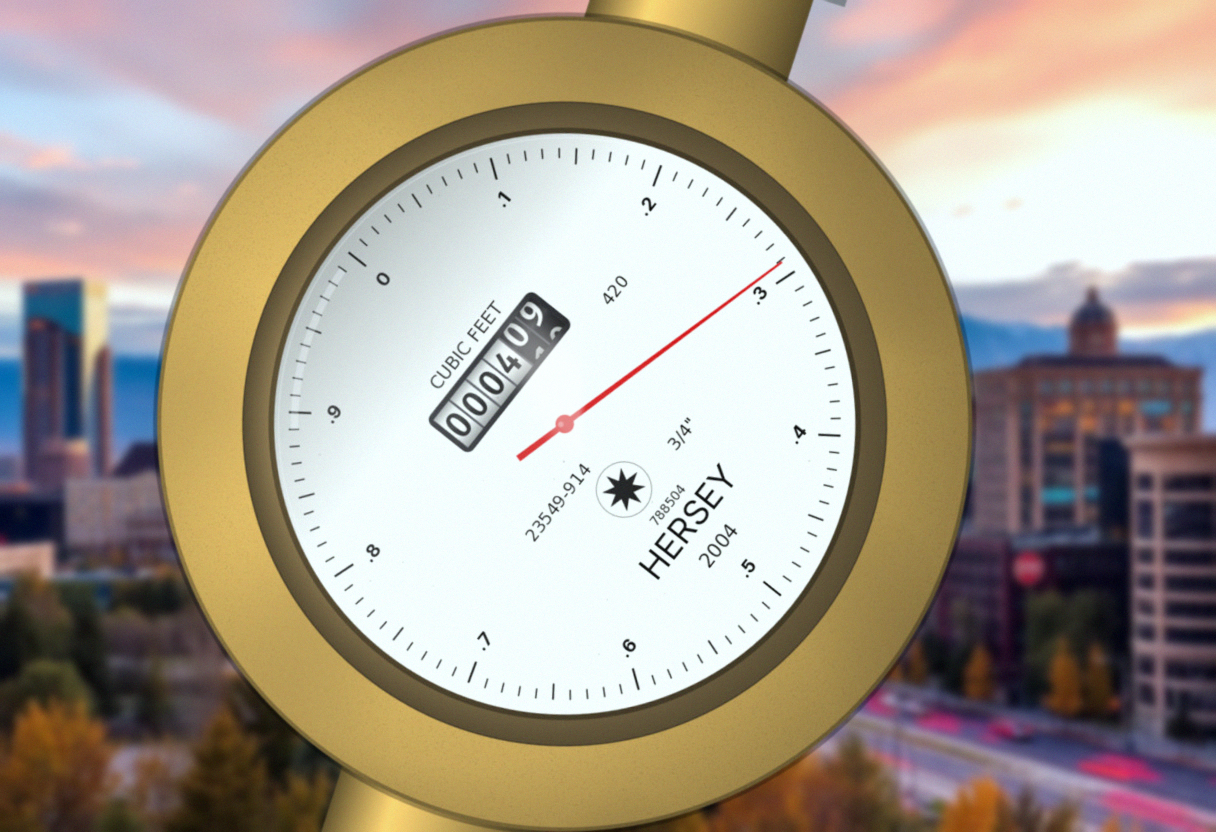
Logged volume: 409.29; ft³
